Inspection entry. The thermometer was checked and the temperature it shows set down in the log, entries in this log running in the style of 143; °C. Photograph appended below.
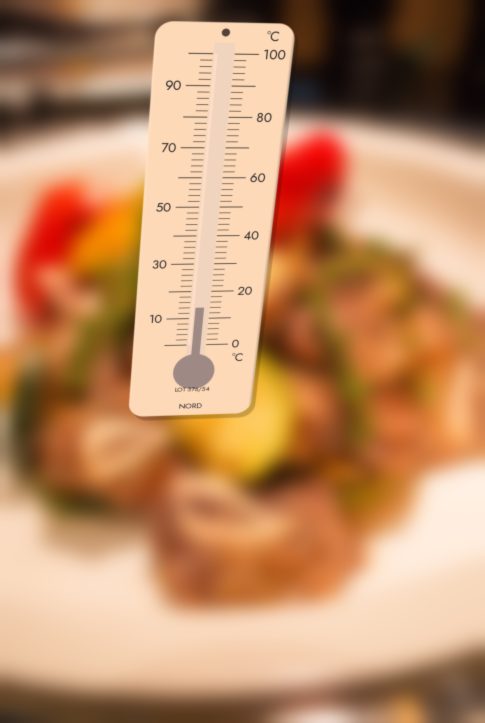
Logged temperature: 14; °C
